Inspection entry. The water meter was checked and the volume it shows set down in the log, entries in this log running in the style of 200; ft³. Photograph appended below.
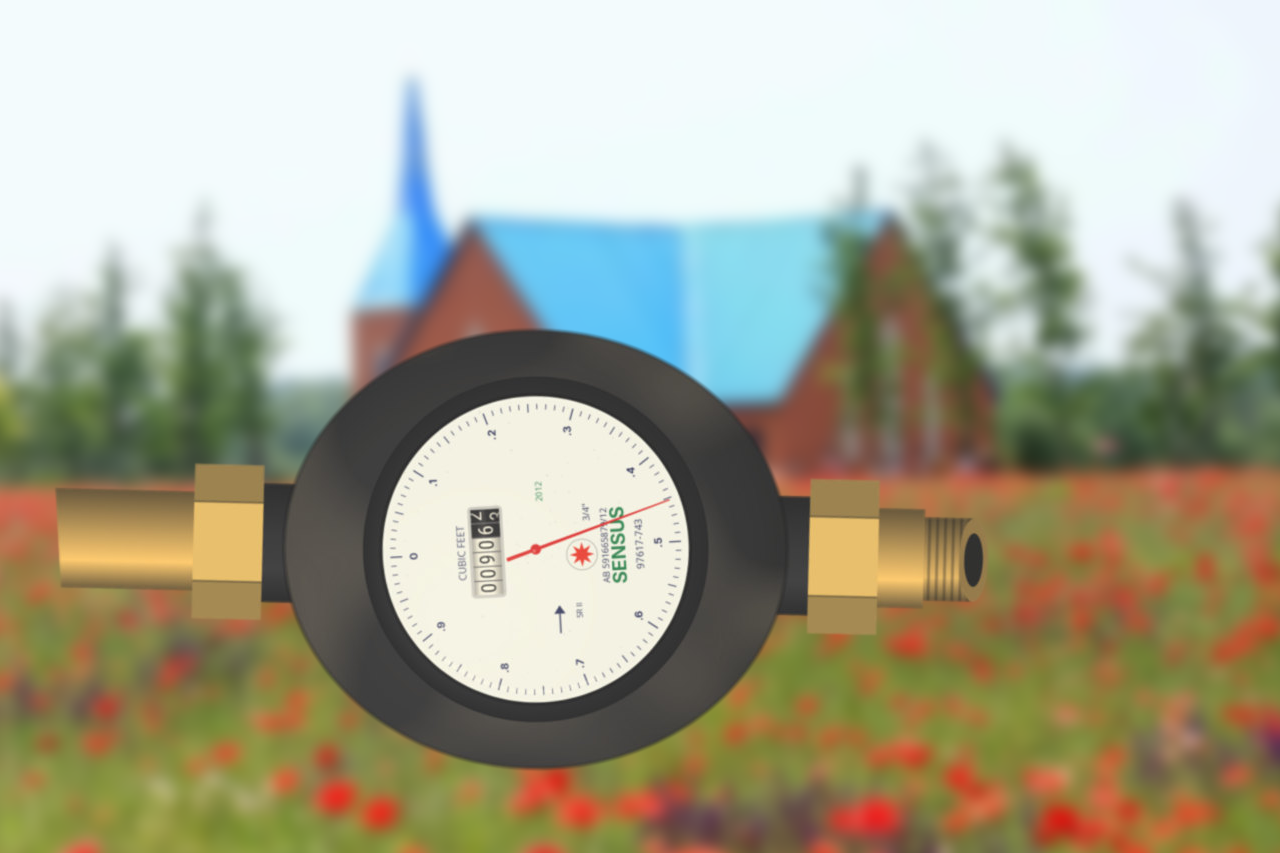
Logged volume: 9062.45; ft³
